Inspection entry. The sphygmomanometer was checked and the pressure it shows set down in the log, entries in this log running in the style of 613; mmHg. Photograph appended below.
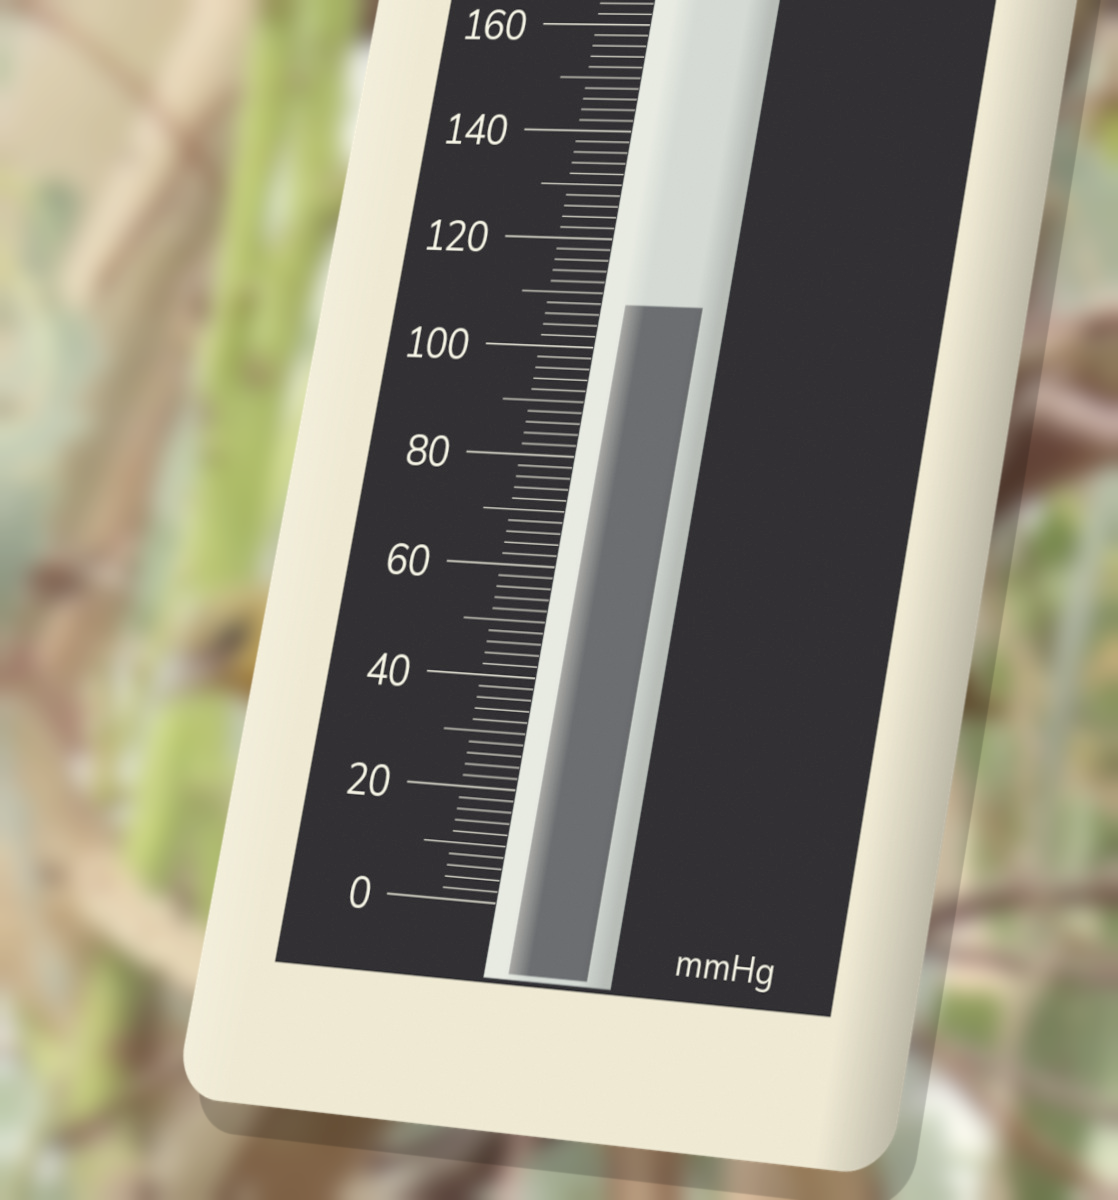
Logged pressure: 108; mmHg
